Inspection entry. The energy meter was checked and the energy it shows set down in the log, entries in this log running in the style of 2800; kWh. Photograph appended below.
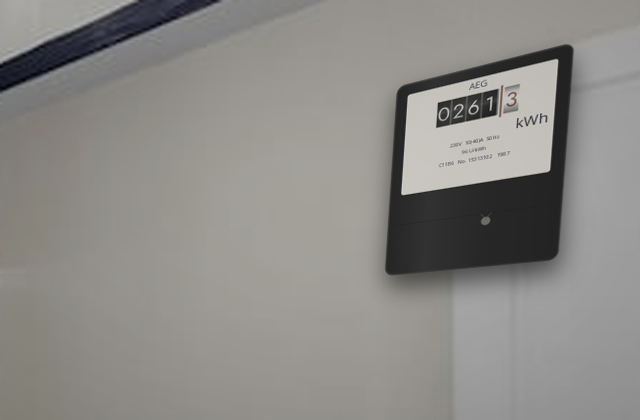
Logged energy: 261.3; kWh
